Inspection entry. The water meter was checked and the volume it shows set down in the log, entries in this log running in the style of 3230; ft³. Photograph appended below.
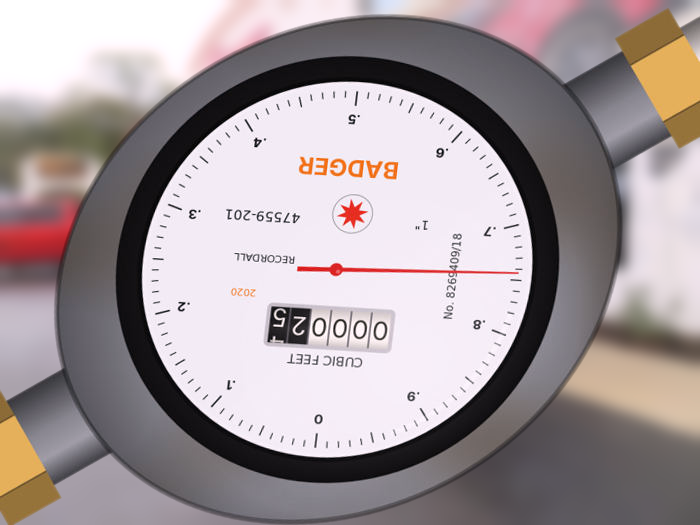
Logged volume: 24.74; ft³
